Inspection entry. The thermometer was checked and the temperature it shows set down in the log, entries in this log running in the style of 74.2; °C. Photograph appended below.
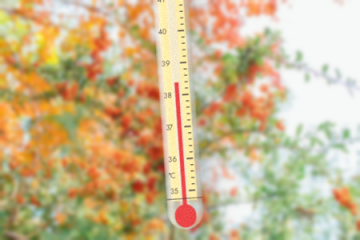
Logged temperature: 38.4; °C
